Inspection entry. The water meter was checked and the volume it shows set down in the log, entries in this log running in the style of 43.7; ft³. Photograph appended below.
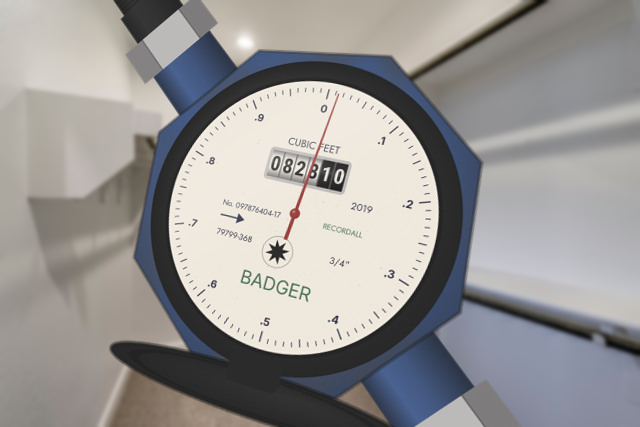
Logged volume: 82810.01; ft³
